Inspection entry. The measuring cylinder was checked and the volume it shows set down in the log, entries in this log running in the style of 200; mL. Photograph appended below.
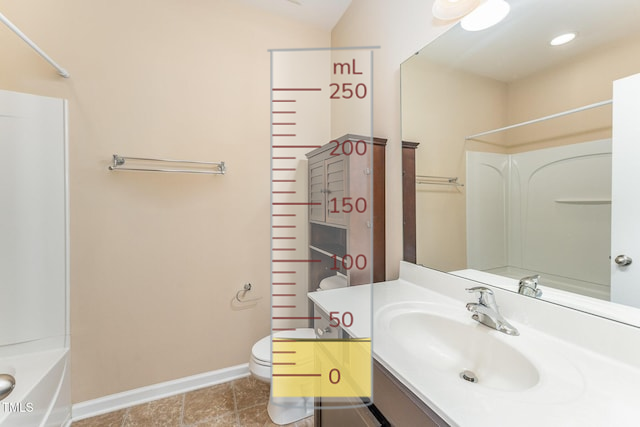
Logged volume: 30; mL
